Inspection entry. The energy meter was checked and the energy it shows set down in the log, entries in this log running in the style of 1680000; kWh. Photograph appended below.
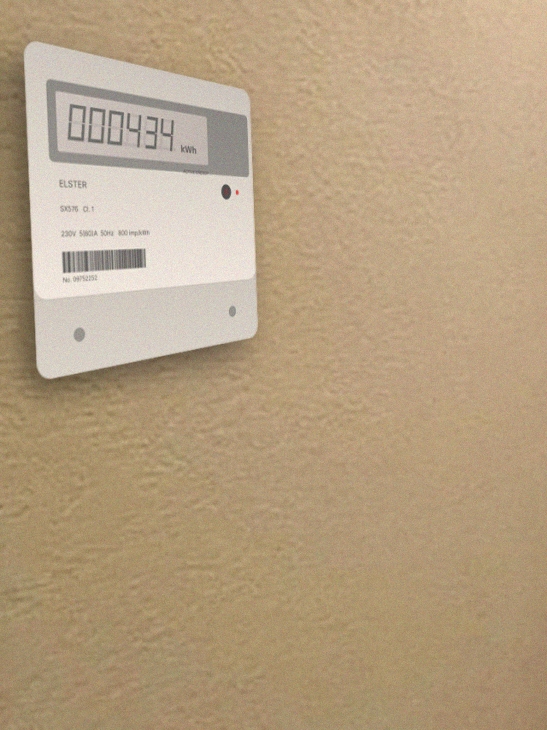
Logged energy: 434; kWh
